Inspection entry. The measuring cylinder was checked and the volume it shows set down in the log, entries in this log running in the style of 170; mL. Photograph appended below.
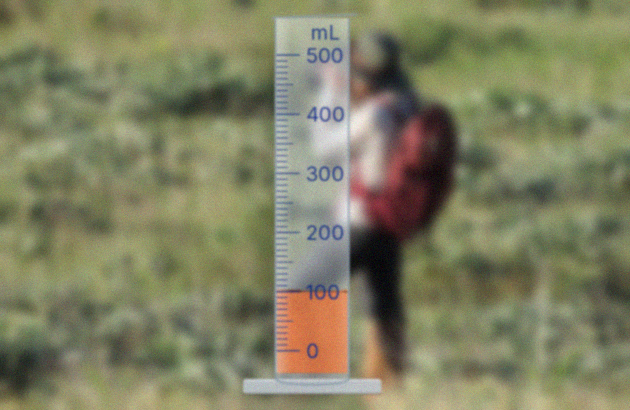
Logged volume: 100; mL
